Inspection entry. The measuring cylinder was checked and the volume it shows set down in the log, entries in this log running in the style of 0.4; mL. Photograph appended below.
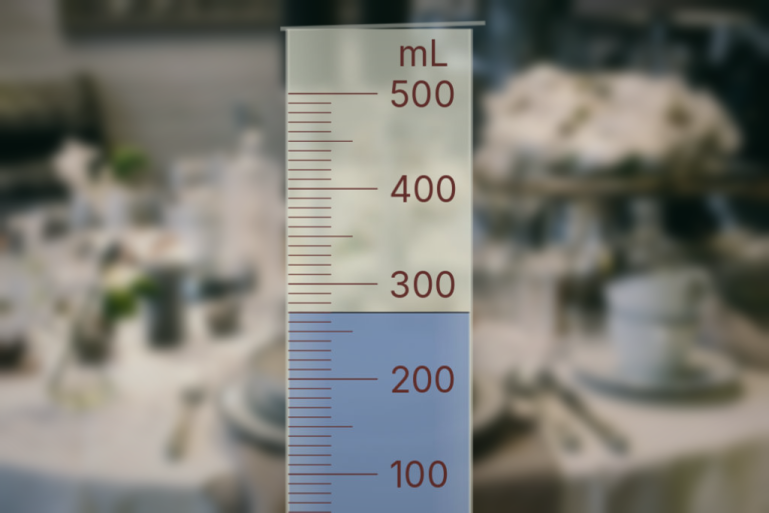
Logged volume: 270; mL
